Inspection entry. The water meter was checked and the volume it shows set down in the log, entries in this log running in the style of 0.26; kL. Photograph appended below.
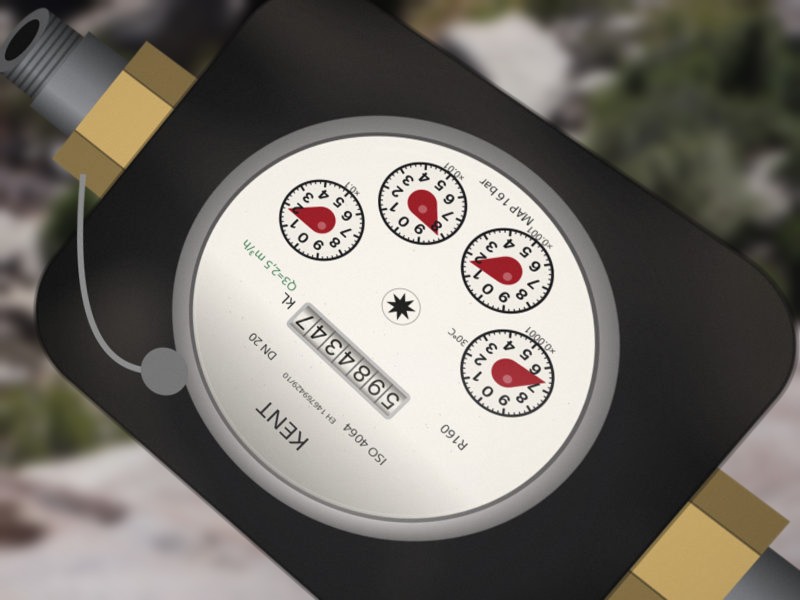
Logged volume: 5984347.1816; kL
